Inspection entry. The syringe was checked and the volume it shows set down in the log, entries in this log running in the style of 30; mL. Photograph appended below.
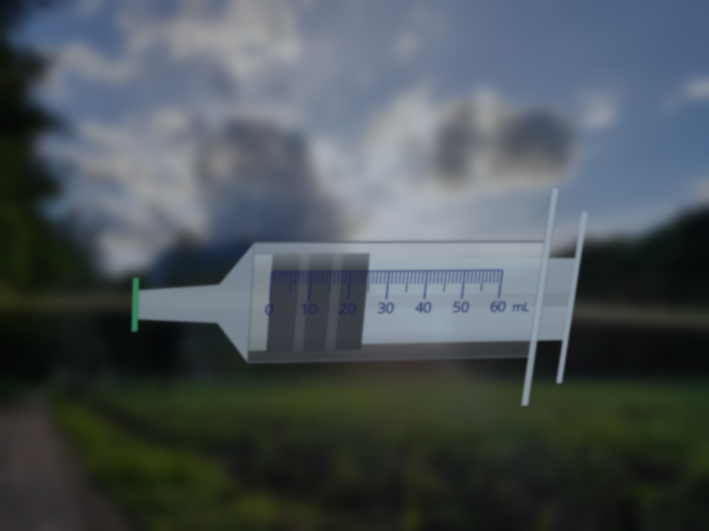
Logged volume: 0; mL
